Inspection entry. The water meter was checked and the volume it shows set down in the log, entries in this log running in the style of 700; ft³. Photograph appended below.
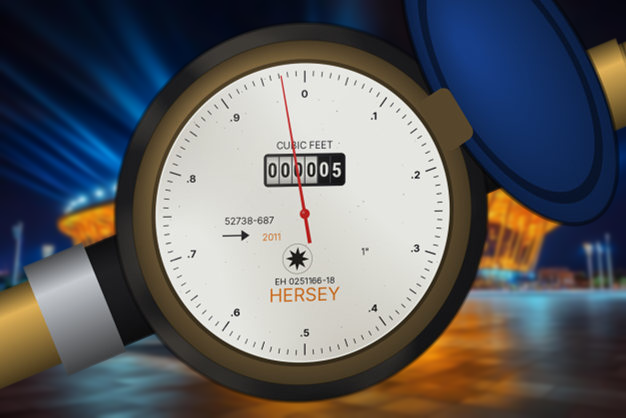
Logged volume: 4.97; ft³
